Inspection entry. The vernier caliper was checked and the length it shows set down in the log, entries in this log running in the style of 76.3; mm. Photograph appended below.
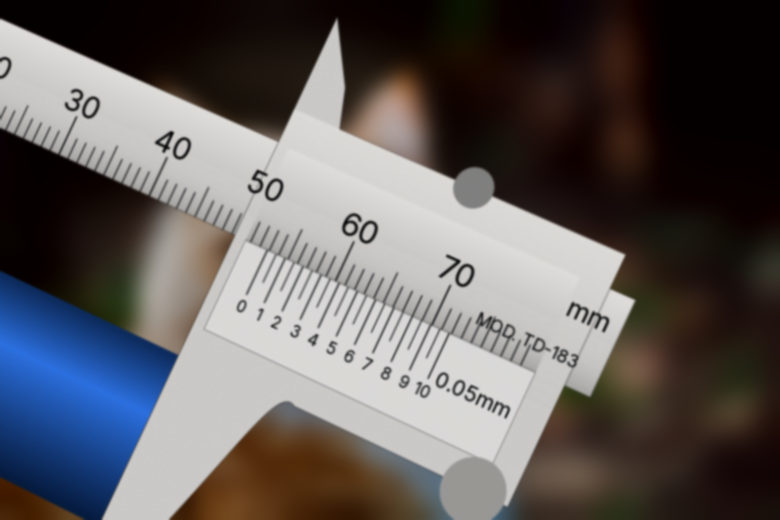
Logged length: 52.8; mm
